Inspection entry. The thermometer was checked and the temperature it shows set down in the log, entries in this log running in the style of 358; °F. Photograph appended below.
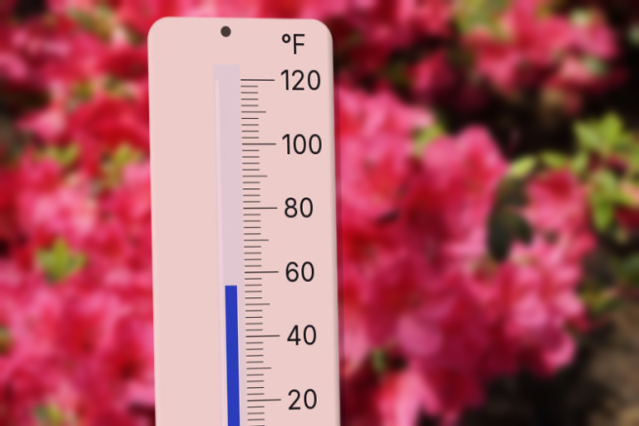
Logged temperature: 56; °F
